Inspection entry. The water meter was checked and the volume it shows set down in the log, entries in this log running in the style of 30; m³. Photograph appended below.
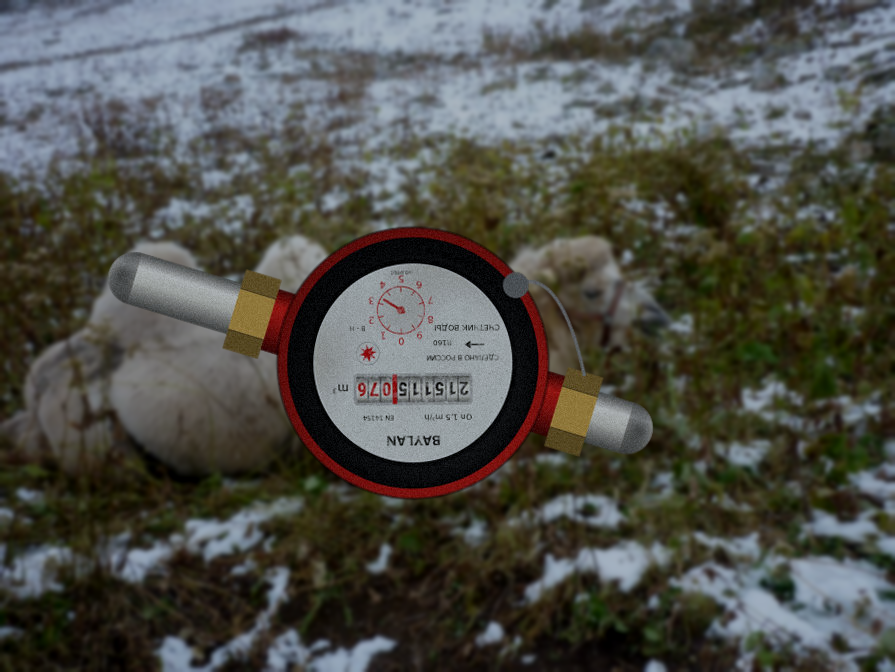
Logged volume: 215115.0763; m³
